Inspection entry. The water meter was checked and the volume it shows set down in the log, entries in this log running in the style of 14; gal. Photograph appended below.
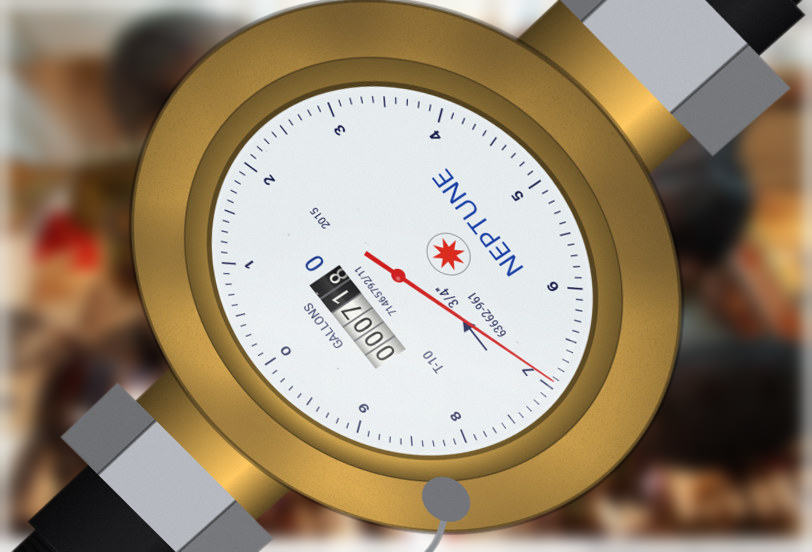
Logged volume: 7176.9; gal
